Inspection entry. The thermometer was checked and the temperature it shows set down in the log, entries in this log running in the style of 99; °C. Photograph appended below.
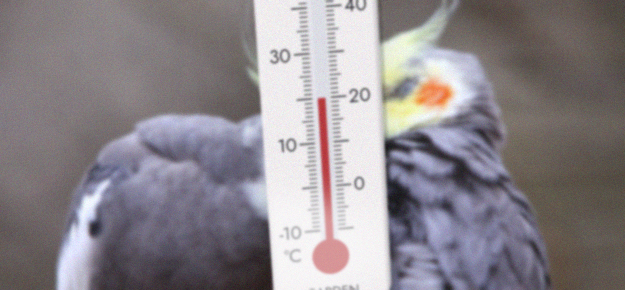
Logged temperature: 20; °C
